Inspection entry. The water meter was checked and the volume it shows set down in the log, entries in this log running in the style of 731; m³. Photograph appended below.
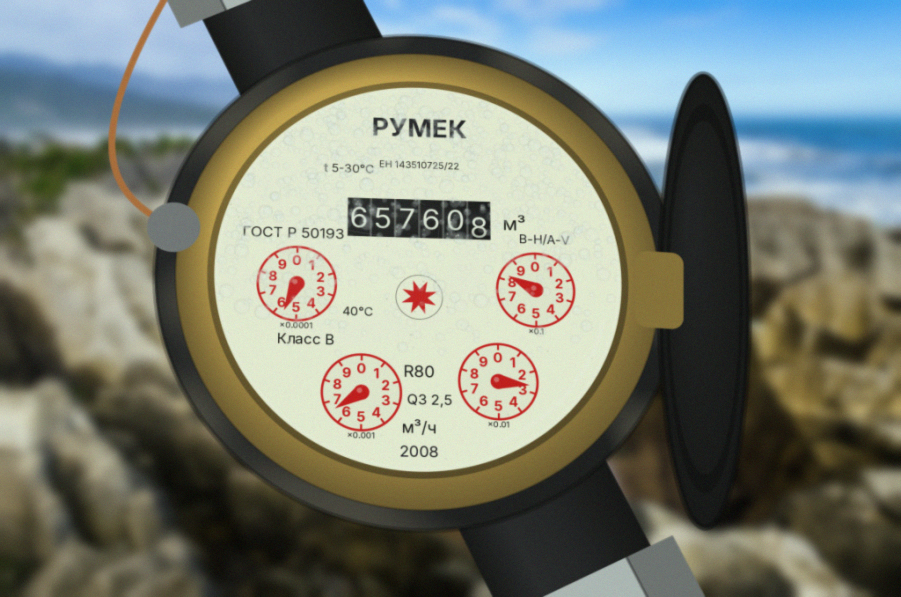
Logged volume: 657607.8265; m³
